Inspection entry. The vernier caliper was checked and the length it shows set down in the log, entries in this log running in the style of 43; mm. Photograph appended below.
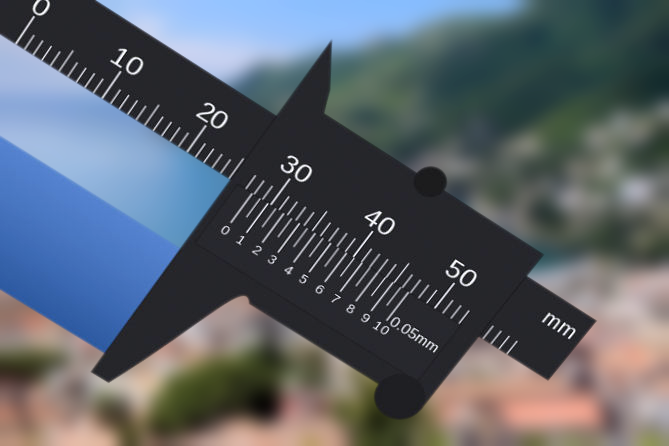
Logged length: 27.8; mm
